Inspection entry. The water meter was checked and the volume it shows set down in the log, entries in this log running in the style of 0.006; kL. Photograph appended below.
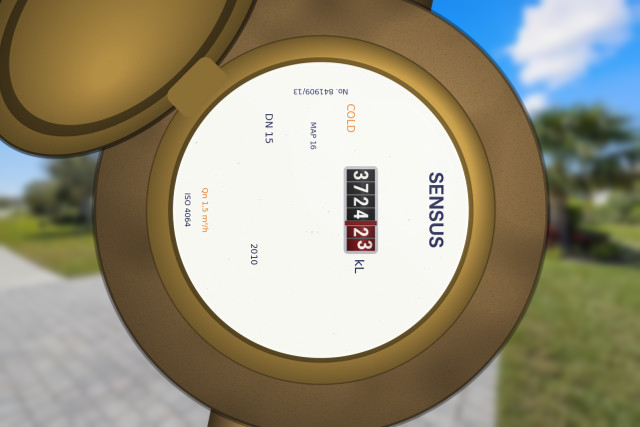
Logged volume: 3724.23; kL
